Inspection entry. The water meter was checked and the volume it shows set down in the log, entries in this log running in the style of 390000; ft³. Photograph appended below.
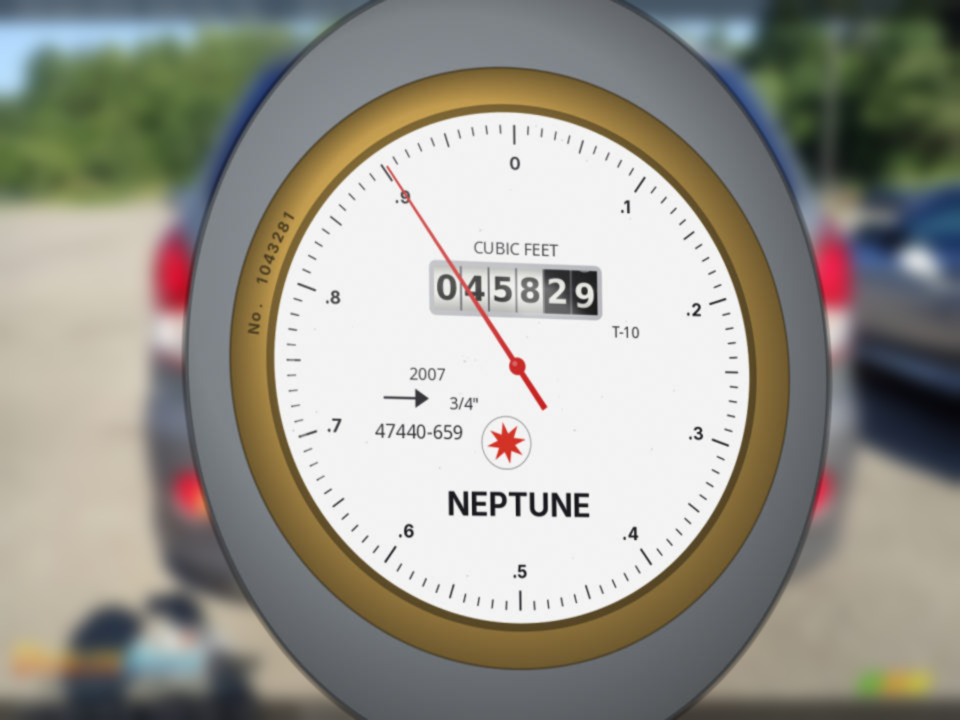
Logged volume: 45828.90; ft³
